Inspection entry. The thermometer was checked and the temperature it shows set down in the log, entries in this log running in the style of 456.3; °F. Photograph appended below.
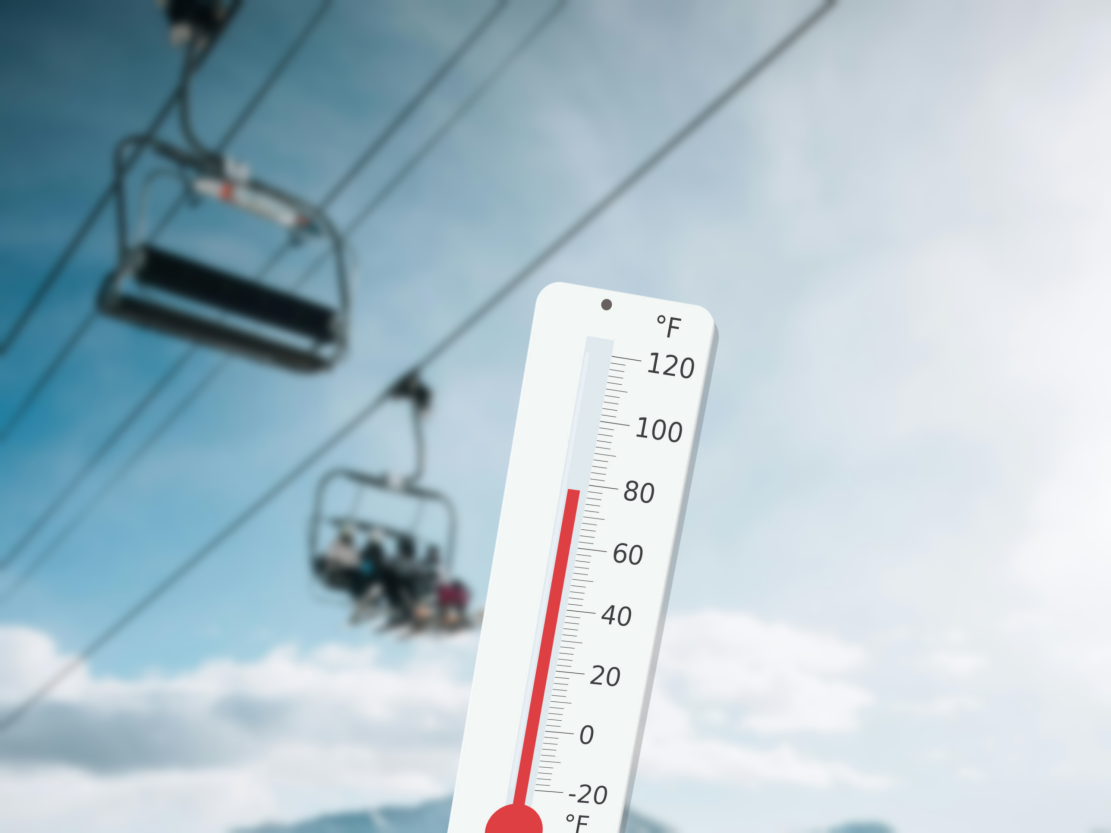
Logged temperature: 78; °F
